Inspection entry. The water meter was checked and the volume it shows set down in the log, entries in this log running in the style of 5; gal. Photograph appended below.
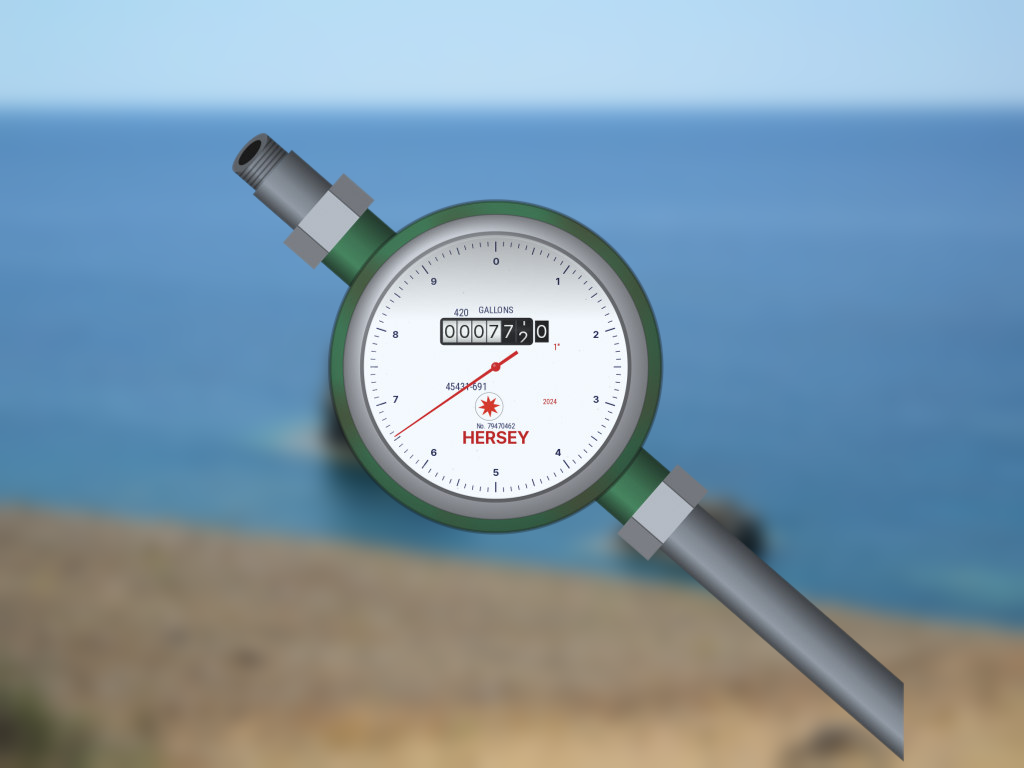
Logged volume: 7716.5; gal
